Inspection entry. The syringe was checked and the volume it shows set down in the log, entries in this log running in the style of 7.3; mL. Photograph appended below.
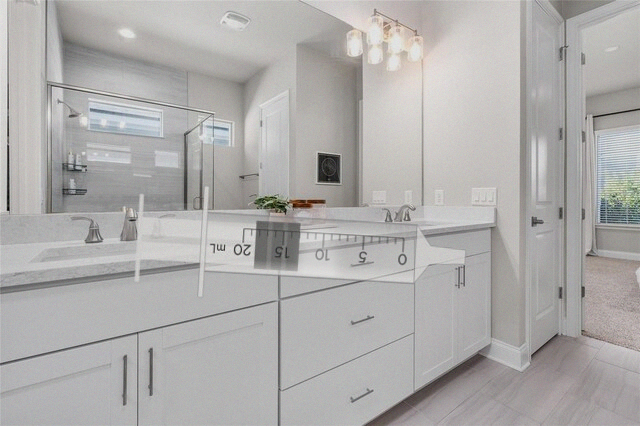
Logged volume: 13; mL
